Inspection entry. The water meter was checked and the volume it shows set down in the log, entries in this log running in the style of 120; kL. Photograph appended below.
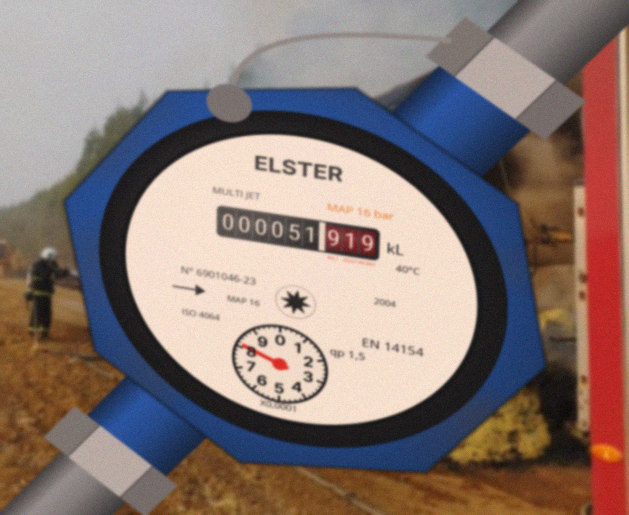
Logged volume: 51.9198; kL
